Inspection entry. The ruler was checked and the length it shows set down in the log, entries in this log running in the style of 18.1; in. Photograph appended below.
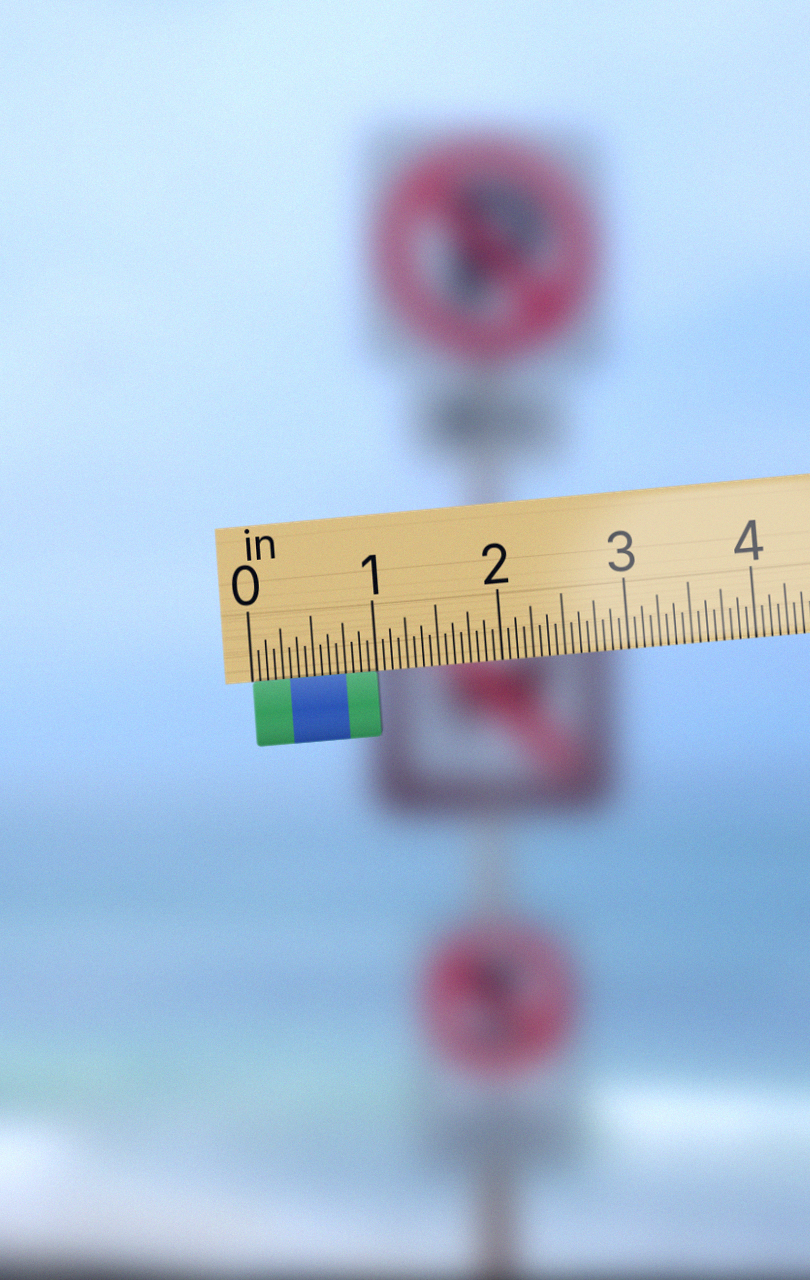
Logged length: 1; in
